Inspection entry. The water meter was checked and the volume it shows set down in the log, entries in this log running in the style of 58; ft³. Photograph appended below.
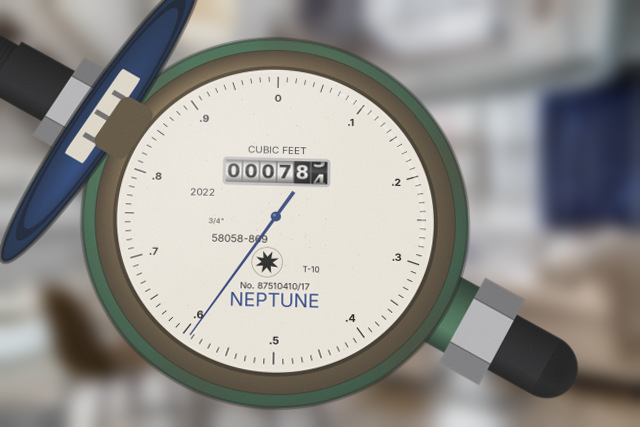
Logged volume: 783.59; ft³
